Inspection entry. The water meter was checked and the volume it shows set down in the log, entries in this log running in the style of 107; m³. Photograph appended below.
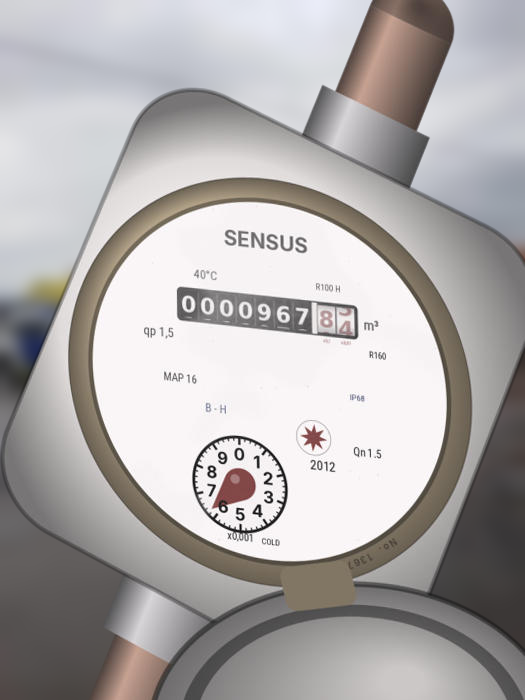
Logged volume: 967.836; m³
